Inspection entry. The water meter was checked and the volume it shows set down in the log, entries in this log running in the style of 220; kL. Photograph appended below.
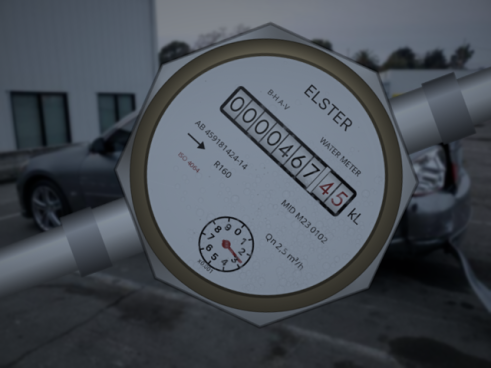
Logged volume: 467.452; kL
